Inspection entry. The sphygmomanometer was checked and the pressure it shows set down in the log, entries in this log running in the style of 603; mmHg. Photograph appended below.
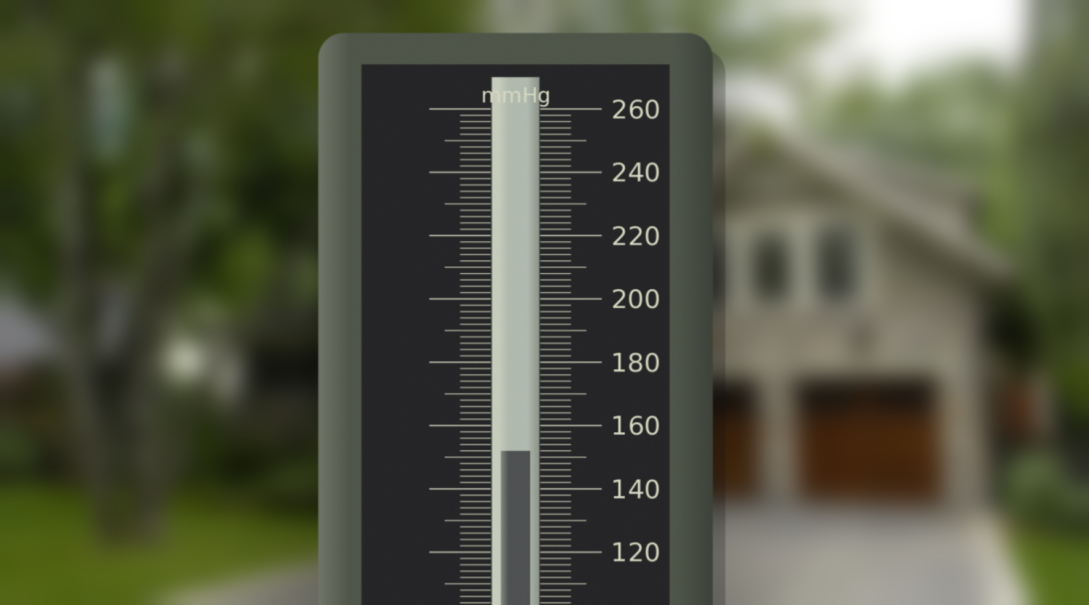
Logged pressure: 152; mmHg
